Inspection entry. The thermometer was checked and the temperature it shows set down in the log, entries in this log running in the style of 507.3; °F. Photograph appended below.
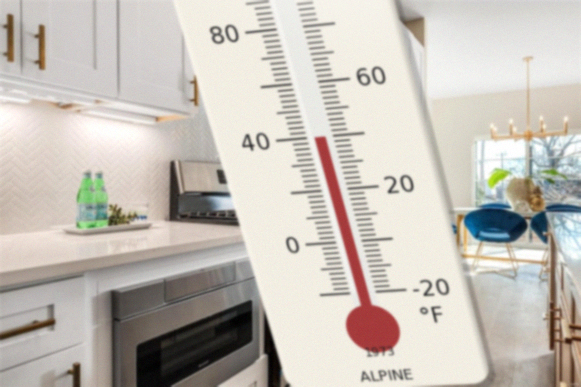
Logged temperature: 40; °F
